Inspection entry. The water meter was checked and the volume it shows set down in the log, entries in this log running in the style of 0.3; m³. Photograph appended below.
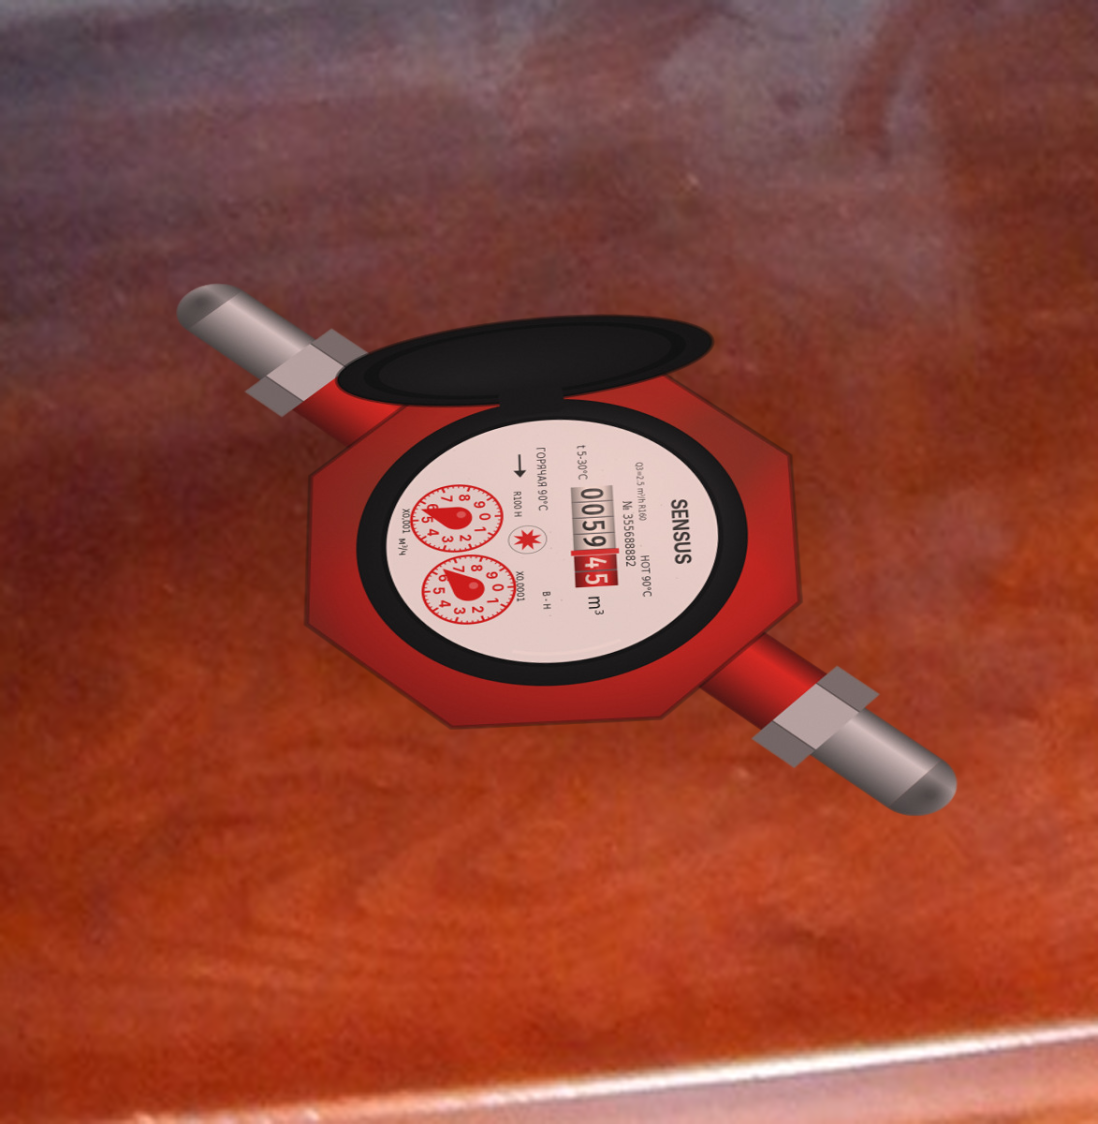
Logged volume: 59.4556; m³
